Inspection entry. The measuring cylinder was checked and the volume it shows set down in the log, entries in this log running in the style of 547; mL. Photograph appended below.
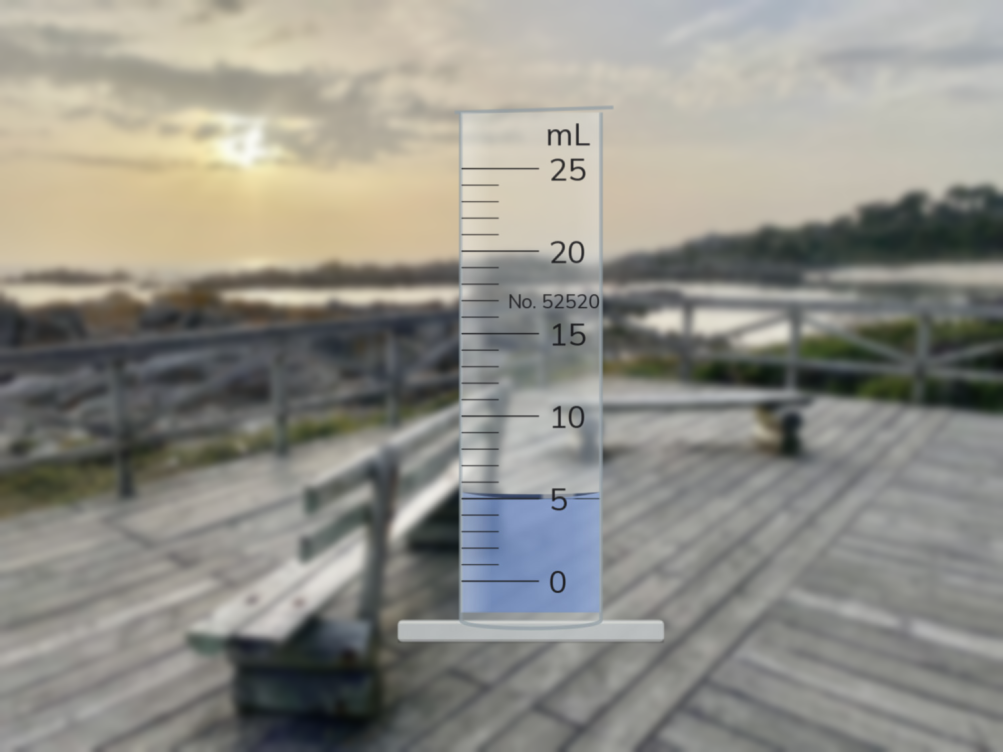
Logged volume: 5; mL
